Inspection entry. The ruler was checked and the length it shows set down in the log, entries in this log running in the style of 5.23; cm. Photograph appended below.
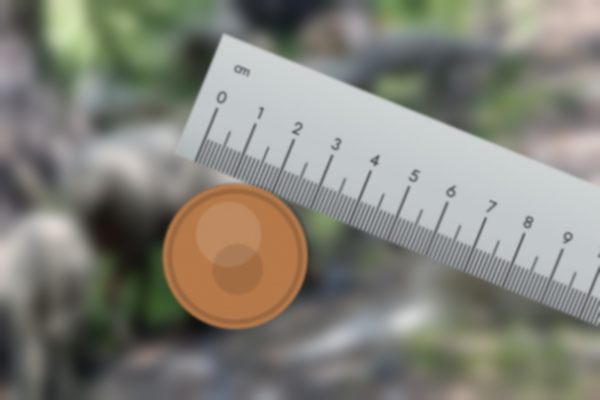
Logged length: 3.5; cm
